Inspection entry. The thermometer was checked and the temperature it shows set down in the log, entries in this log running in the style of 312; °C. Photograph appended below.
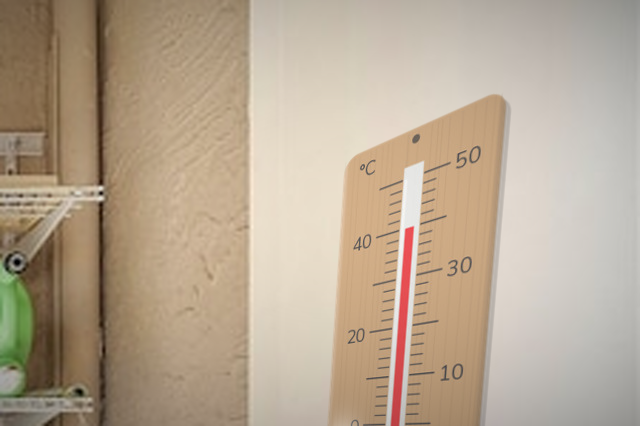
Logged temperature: 40; °C
